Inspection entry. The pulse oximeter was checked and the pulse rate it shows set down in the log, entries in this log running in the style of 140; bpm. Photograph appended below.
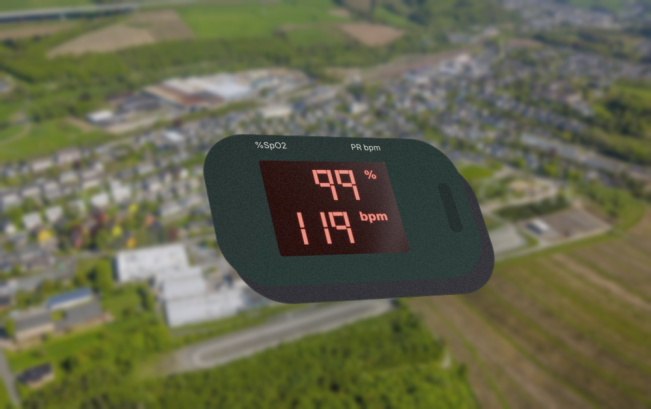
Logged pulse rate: 119; bpm
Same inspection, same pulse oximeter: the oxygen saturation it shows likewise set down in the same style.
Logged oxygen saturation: 99; %
